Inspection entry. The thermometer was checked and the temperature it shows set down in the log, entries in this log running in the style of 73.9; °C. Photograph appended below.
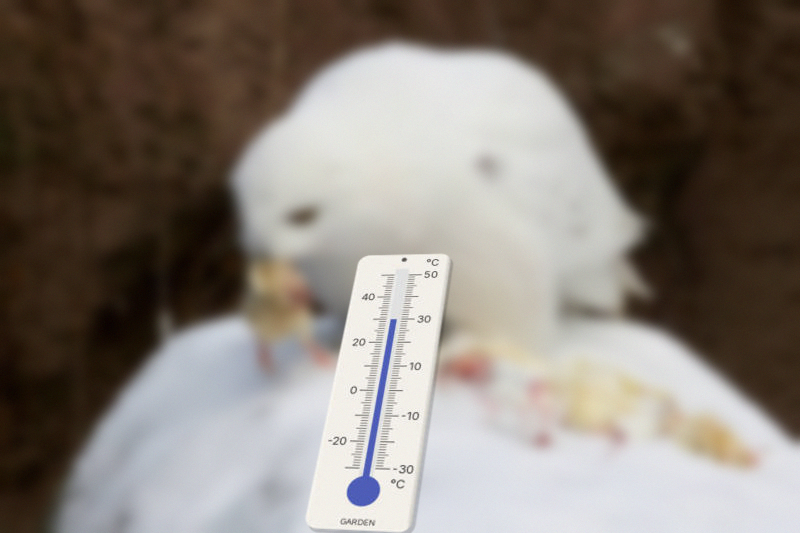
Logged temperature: 30; °C
